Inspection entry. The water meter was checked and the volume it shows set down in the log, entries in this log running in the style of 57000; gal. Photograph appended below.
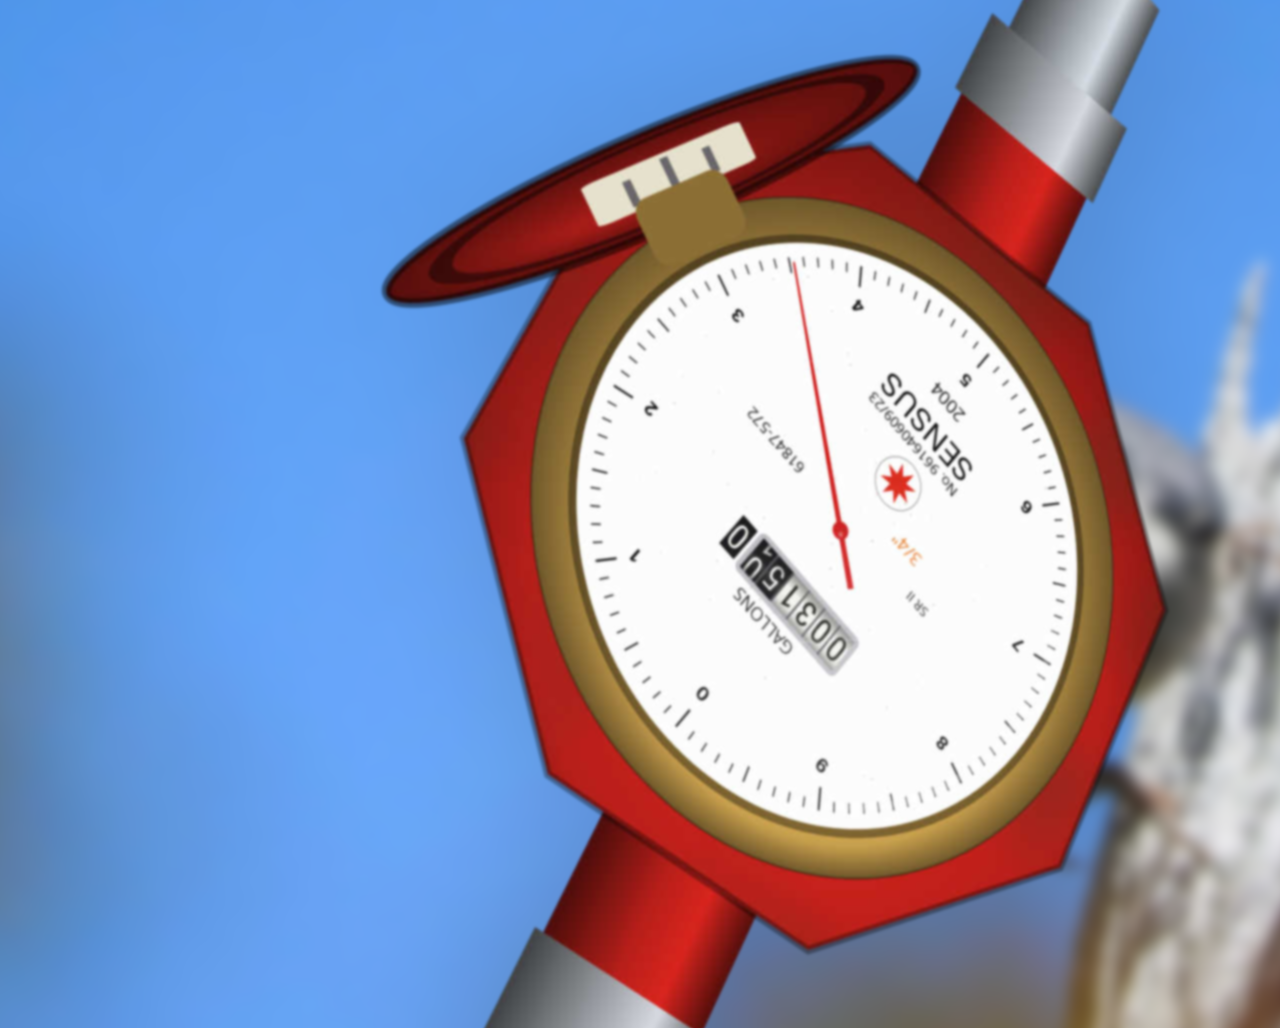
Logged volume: 31503.5; gal
